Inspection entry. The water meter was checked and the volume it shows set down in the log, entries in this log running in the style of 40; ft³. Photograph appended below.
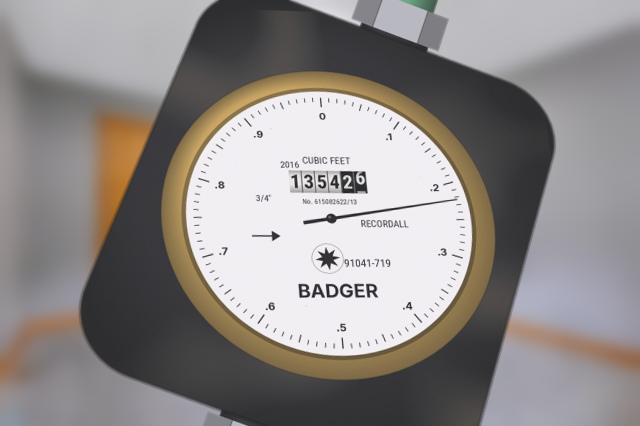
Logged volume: 135426.22; ft³
